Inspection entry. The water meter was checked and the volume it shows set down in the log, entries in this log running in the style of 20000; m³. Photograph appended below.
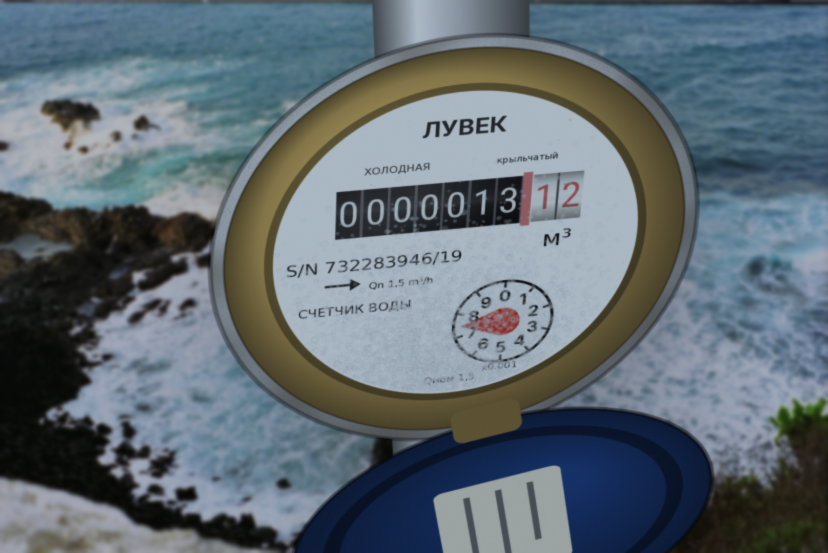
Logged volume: 13.127; m³
